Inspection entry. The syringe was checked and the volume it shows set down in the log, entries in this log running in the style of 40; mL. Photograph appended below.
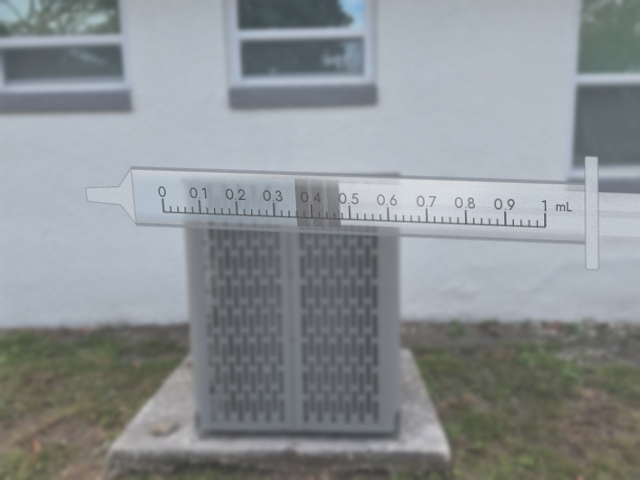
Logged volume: 0.36; mL
